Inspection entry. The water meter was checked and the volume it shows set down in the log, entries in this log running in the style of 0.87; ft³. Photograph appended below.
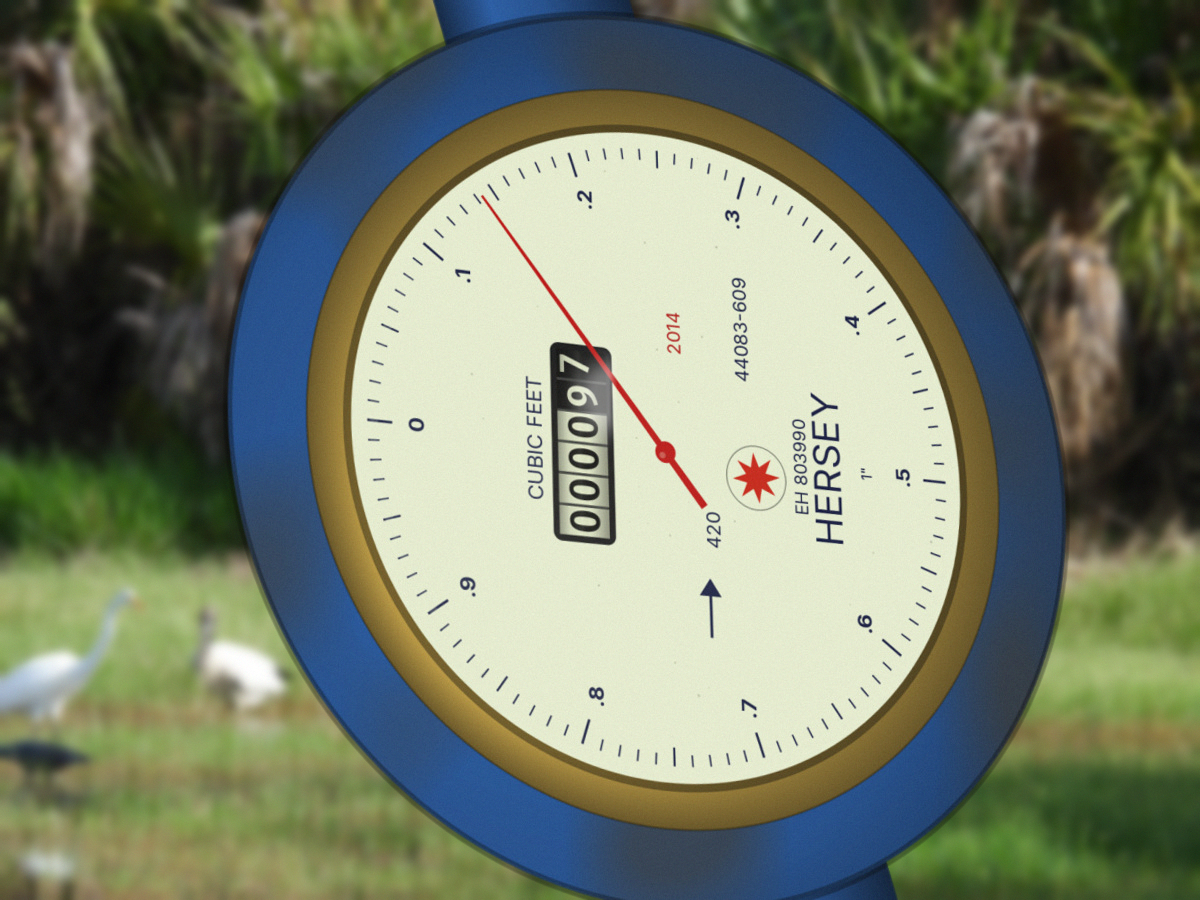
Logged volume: 97.14; ft³
